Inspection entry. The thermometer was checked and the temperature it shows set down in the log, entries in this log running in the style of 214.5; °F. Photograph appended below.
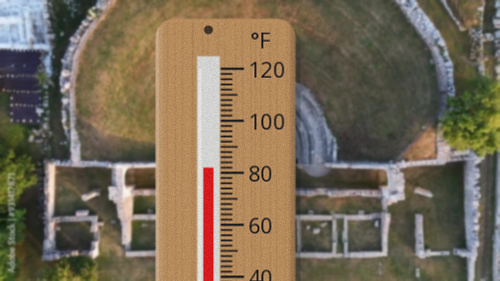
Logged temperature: 82; °F
